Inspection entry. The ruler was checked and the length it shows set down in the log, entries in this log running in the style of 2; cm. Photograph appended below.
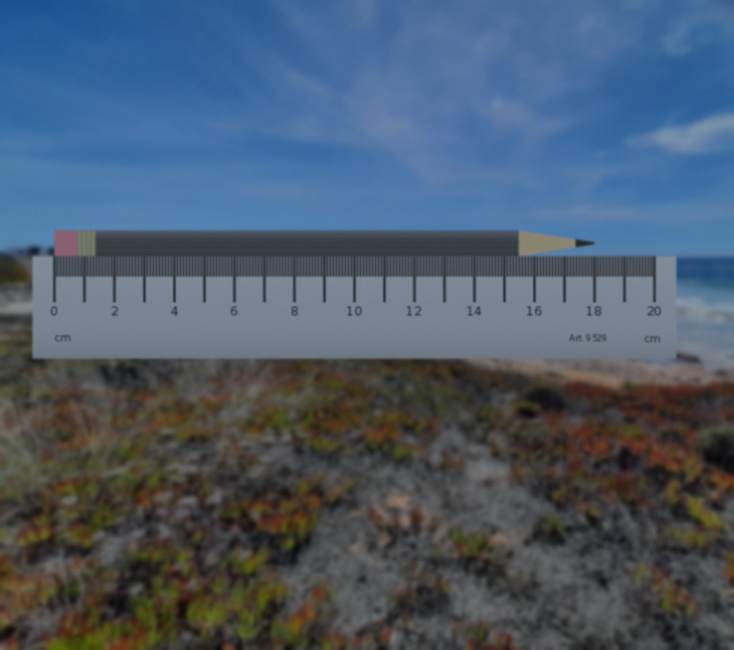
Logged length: 18; cm
